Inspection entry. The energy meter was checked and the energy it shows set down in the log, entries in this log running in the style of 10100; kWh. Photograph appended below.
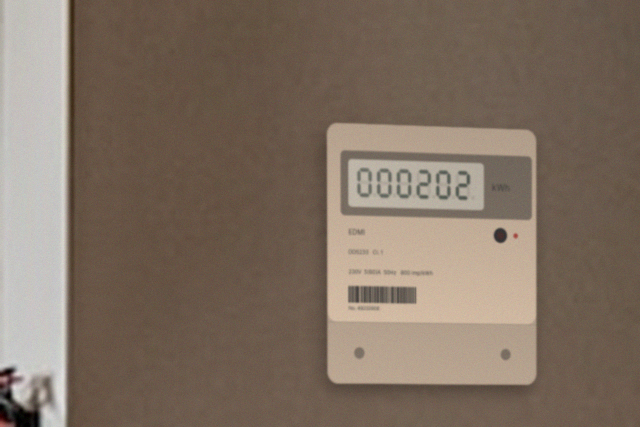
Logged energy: 202; kWh
